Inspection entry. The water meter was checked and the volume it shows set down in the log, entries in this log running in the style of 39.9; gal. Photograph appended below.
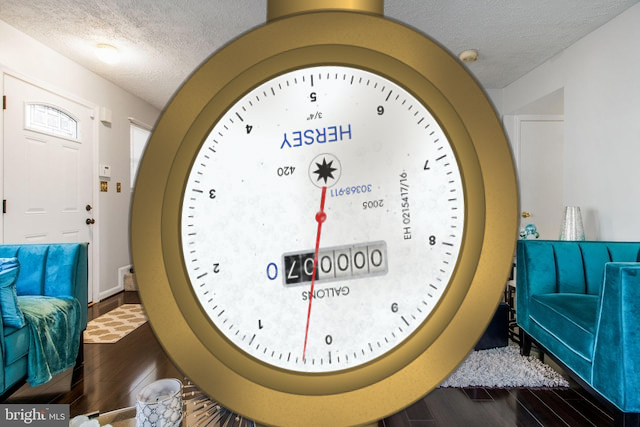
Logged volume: 70.3; gal
